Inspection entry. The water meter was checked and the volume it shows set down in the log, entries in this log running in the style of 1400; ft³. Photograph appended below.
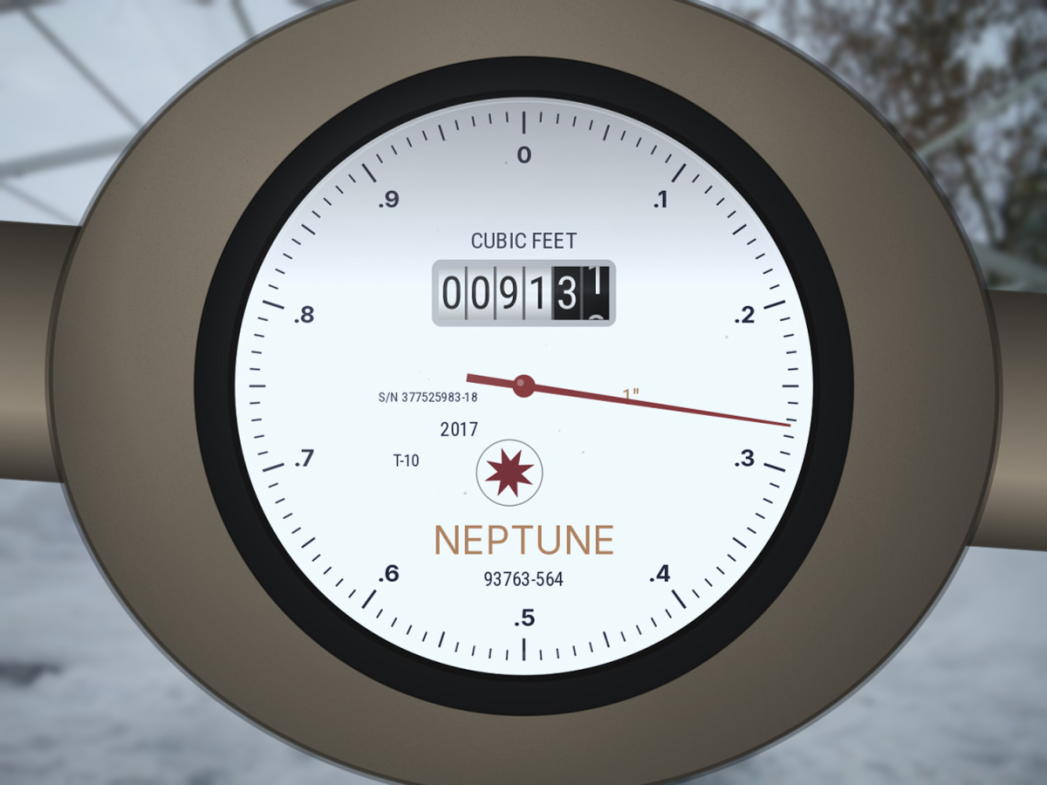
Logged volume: 9131.27; ft³
